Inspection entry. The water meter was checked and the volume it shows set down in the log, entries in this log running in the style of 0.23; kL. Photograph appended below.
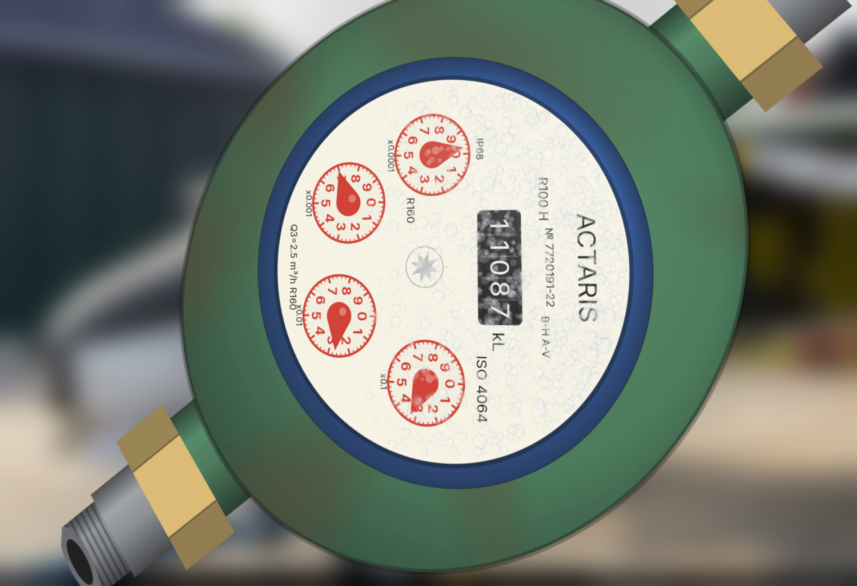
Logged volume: 11087.3269; kL
